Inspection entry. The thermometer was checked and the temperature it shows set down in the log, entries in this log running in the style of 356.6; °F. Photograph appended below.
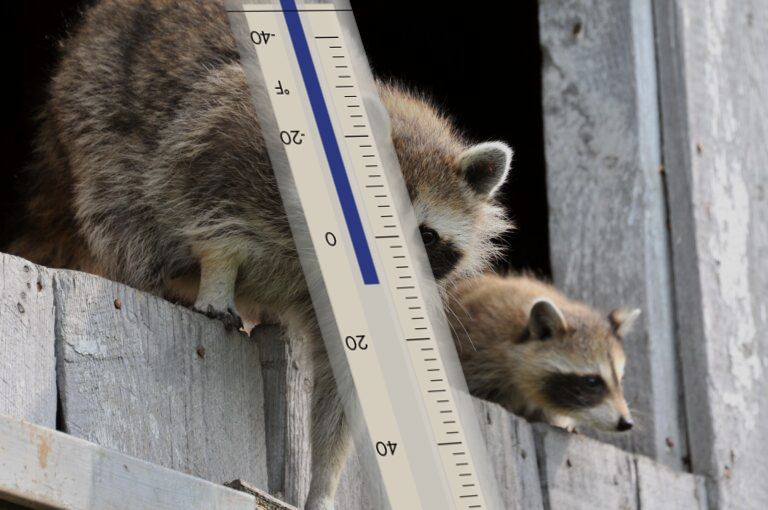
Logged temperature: 9; °F
